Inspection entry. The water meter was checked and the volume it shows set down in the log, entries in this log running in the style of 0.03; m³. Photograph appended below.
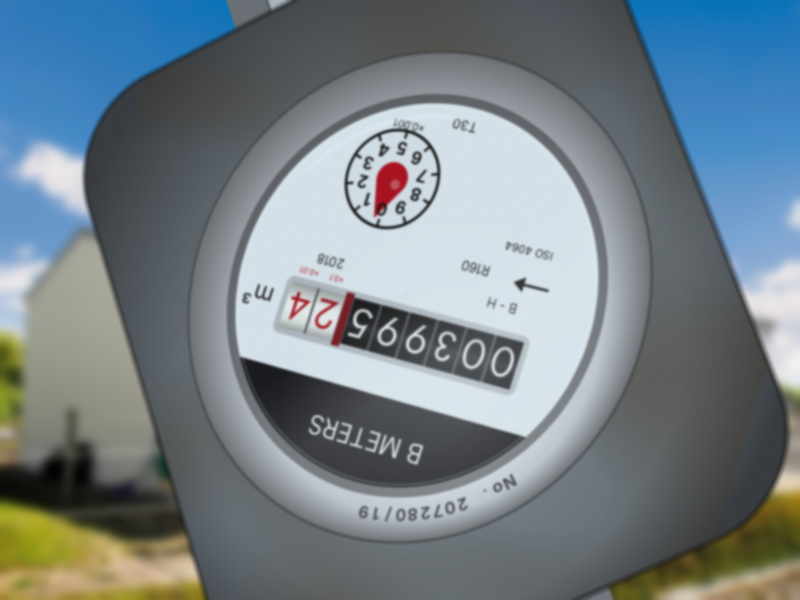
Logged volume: 3995.240; m³
